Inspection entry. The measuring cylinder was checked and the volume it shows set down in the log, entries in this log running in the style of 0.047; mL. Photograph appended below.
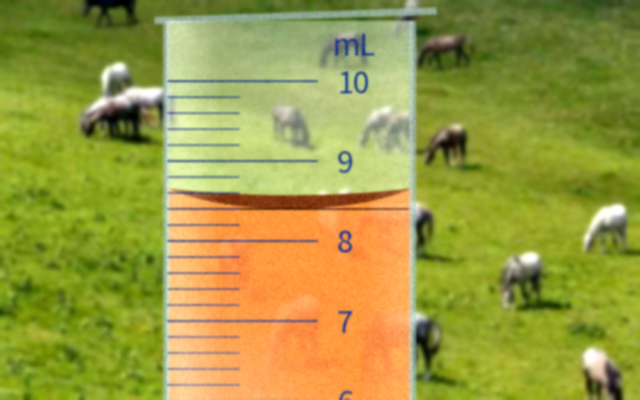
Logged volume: 8.4; mL
